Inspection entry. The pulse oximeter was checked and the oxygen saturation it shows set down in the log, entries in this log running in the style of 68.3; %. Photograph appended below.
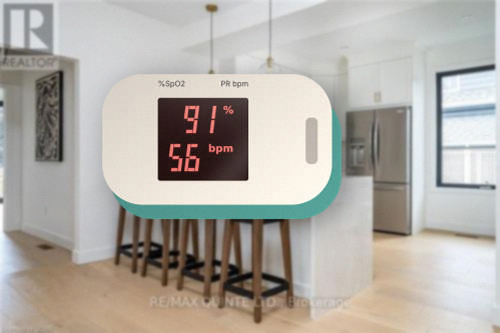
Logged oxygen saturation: 91; %
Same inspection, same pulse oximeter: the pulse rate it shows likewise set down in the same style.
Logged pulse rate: 56; bpm
